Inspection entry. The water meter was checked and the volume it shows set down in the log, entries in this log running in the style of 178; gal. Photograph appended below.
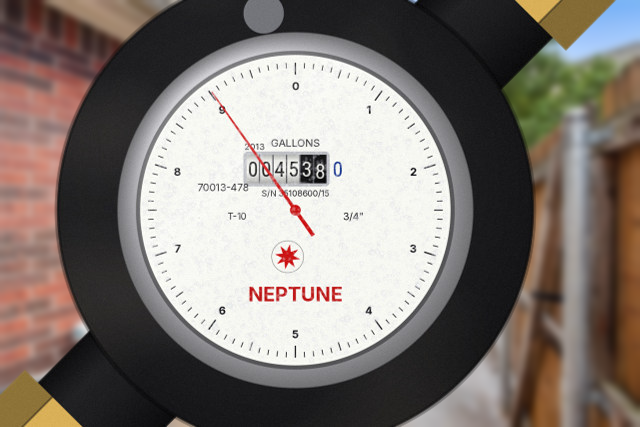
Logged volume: 45379.0; gal
